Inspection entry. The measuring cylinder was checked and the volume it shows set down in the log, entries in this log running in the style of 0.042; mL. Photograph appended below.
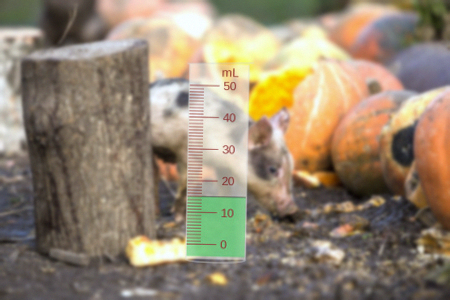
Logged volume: 15; mL
